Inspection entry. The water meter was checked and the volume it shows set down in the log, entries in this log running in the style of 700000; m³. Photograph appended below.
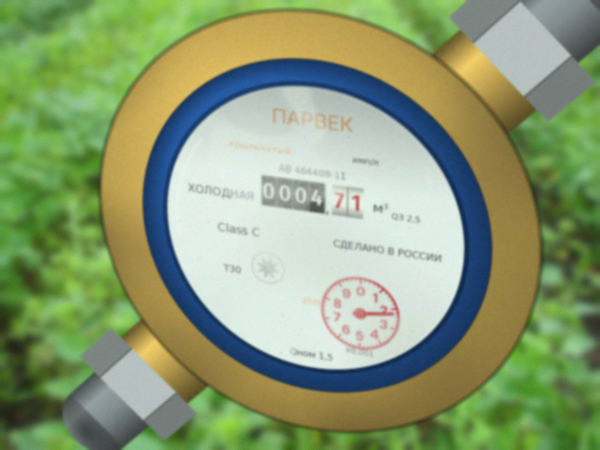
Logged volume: 4.712; m³
